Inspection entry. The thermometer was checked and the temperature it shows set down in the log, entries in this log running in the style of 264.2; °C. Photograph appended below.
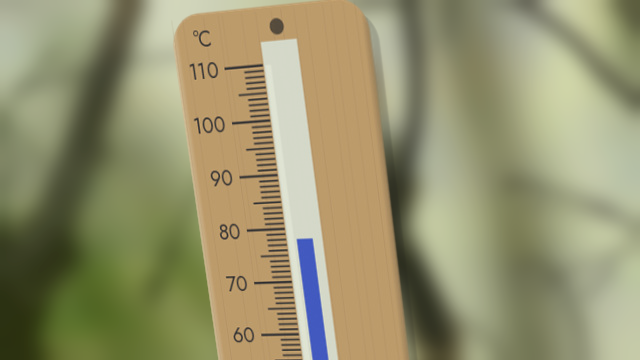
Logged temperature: 78; °C
